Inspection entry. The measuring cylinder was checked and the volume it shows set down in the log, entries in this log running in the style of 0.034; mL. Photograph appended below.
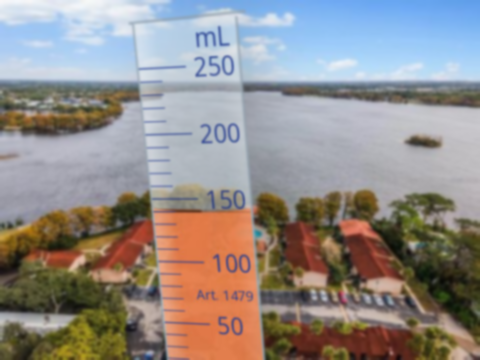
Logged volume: 140; mL
